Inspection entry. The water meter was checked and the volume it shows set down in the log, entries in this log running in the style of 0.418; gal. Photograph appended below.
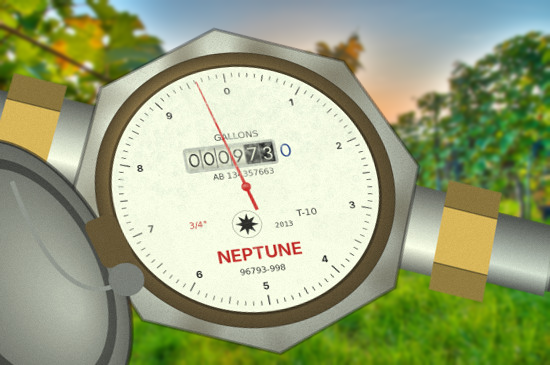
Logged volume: 9729.6; gal
